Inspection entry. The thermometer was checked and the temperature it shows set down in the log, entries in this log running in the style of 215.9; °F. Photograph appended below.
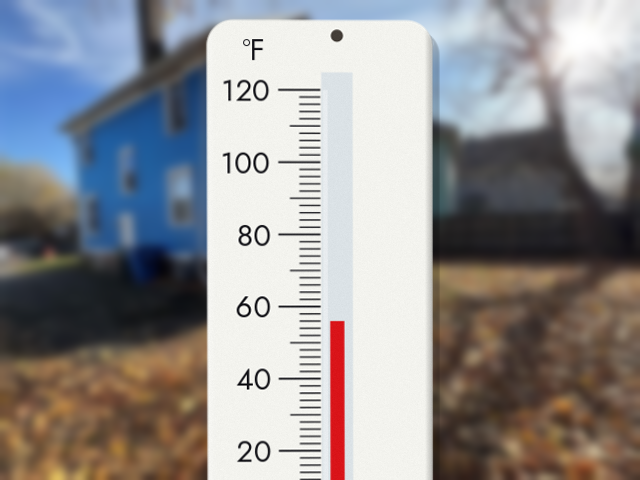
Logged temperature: 56; °F
